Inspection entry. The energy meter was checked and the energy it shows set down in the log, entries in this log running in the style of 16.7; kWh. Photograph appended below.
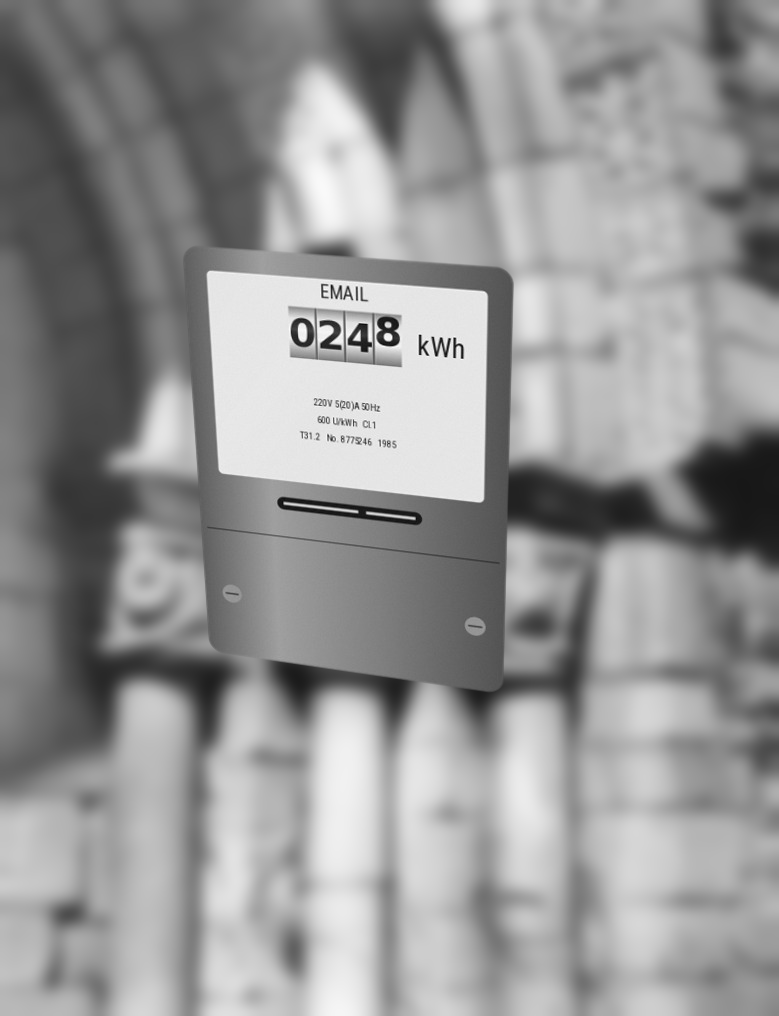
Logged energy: 248; kWh
